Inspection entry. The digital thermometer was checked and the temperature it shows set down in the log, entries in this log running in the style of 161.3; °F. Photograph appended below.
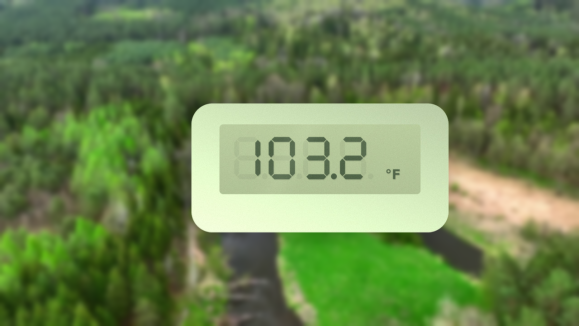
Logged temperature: 103.2; °F
